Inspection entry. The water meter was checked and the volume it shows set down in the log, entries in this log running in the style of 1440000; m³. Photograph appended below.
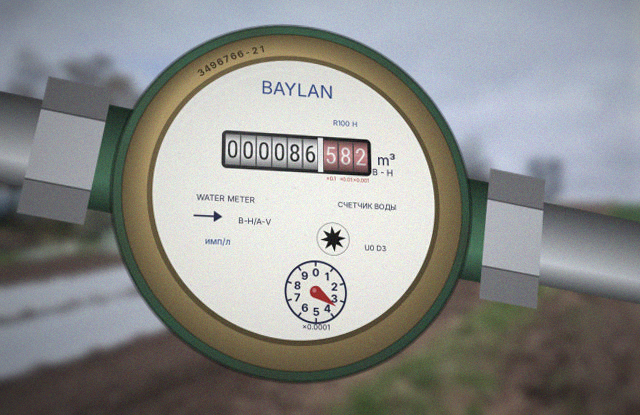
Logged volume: 86.5823; m³
